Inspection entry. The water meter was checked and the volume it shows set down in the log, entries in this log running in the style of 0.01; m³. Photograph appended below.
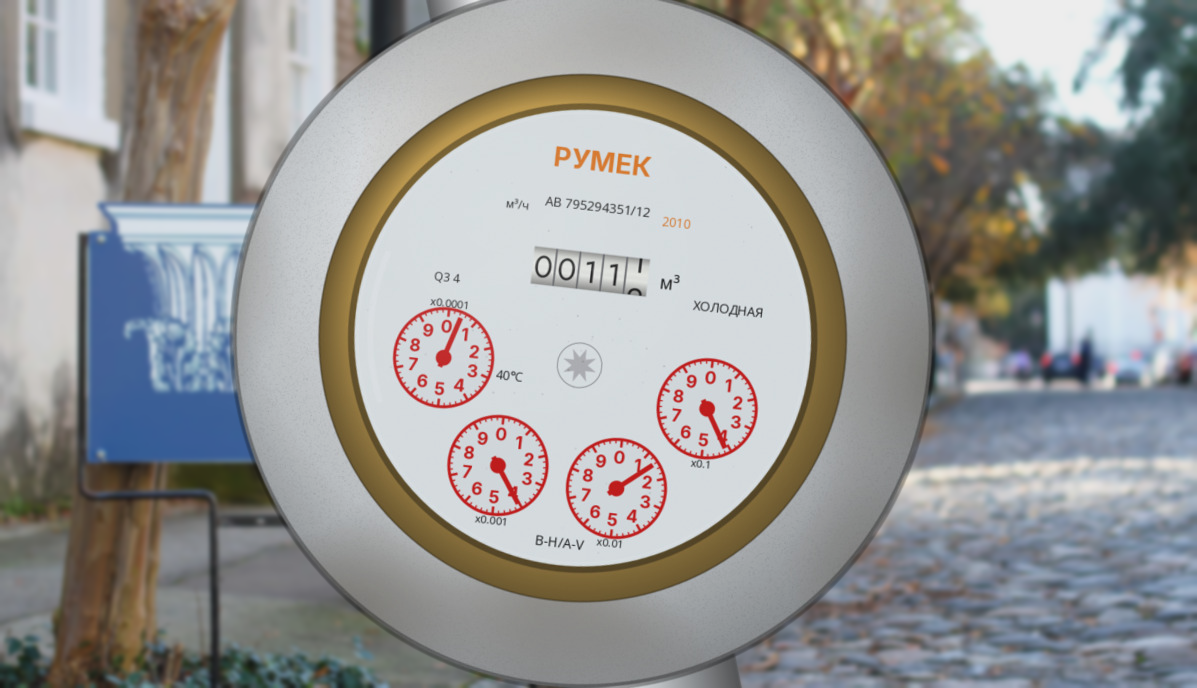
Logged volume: 111.4140; m³
